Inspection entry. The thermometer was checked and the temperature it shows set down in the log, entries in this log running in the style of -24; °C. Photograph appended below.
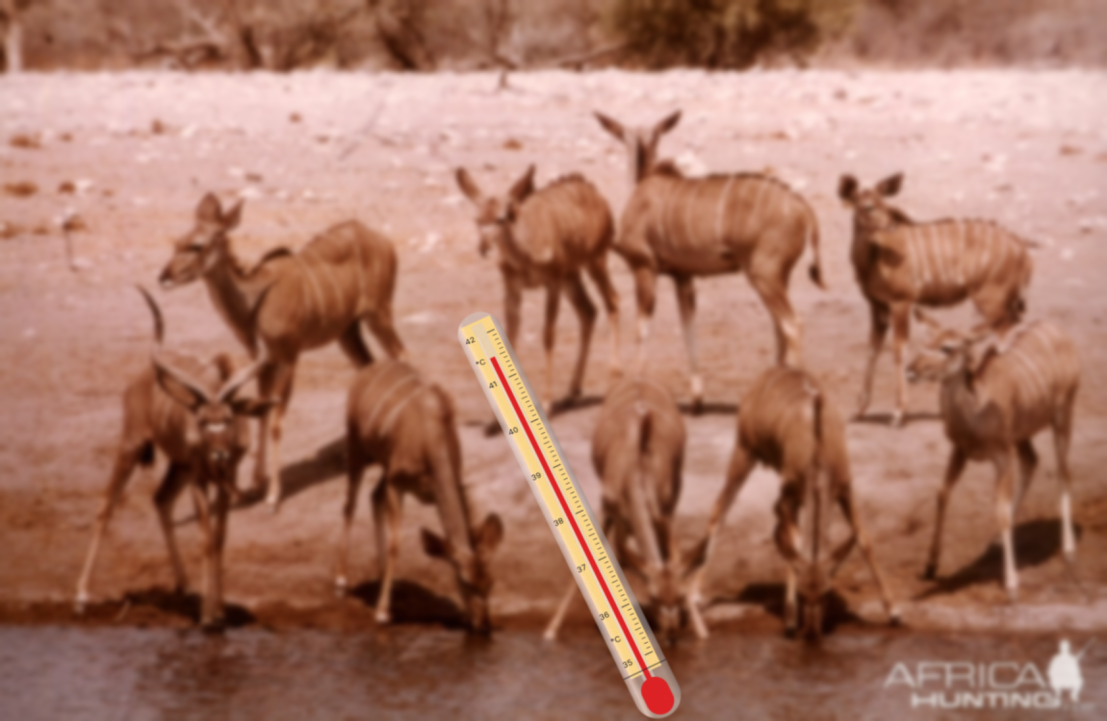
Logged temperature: 41.5; °C
